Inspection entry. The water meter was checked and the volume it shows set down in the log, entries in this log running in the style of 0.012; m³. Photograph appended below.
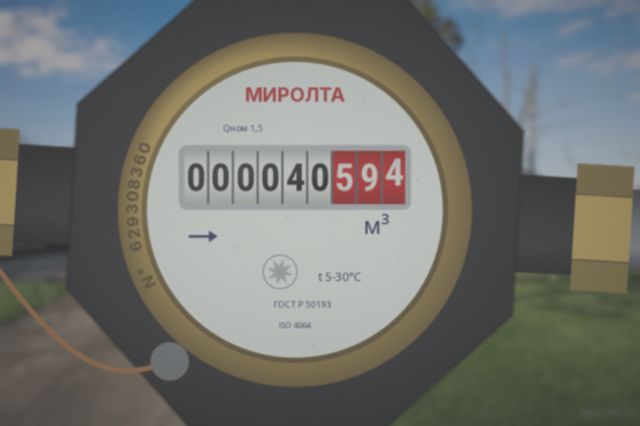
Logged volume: 40.594; m³
